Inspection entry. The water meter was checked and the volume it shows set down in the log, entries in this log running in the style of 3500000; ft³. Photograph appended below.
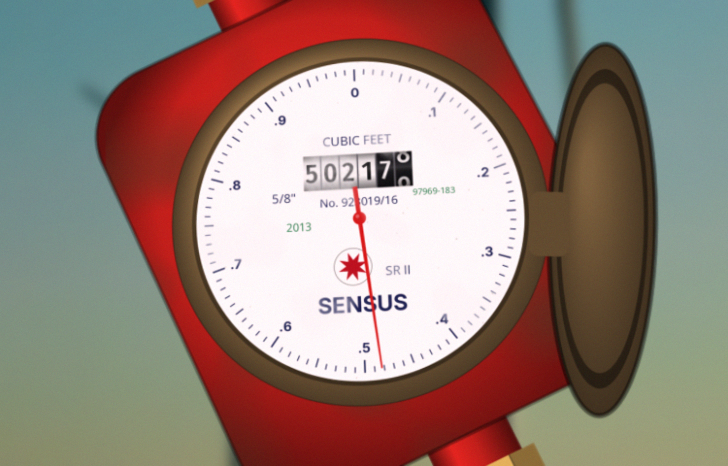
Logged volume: 502178.48; ft³
